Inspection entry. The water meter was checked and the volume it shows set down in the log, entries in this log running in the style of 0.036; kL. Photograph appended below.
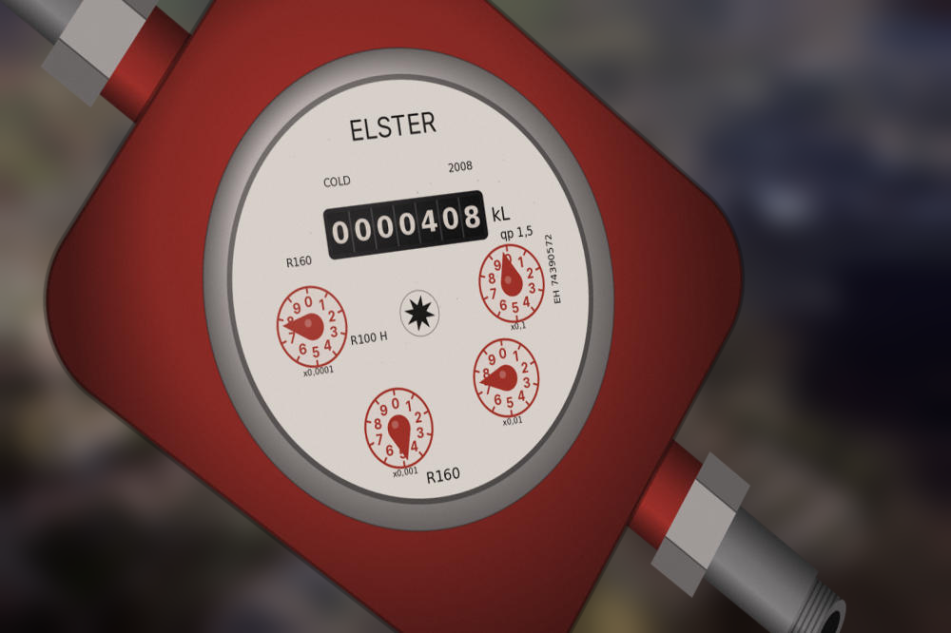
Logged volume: 407.9747; kL
